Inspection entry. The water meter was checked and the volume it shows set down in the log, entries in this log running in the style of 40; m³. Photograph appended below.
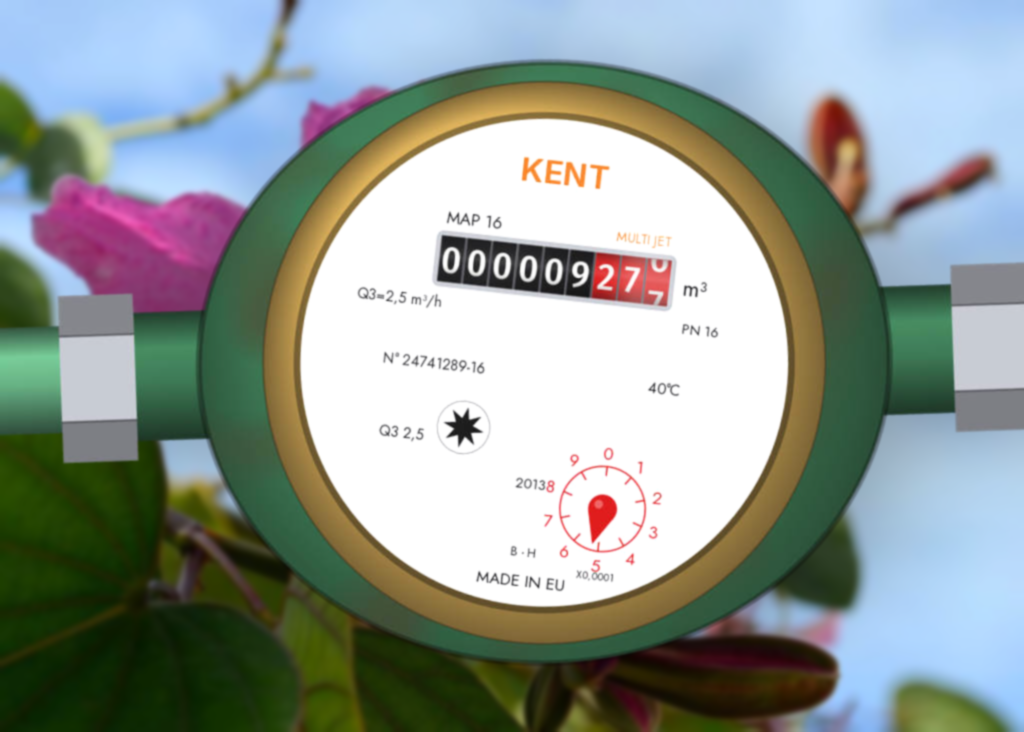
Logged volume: 9.2765; m³
